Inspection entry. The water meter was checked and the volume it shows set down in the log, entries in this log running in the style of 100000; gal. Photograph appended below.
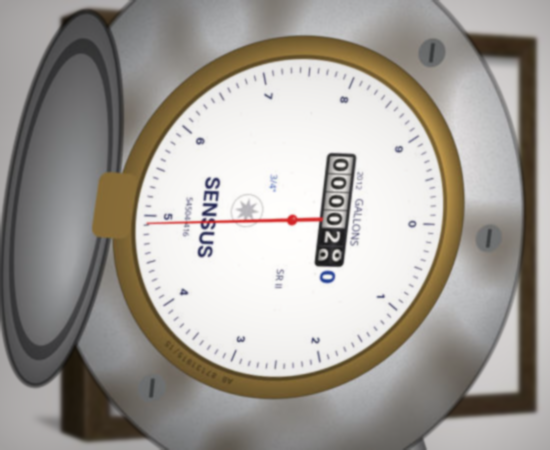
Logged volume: 284.9; gal
